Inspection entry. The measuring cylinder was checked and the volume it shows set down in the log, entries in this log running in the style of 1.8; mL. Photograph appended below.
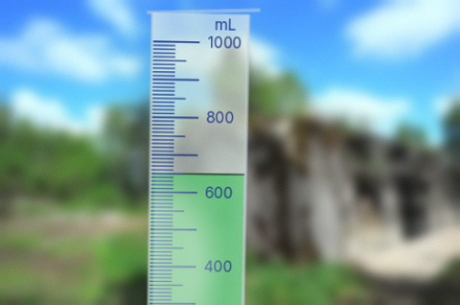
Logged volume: 650; mL
